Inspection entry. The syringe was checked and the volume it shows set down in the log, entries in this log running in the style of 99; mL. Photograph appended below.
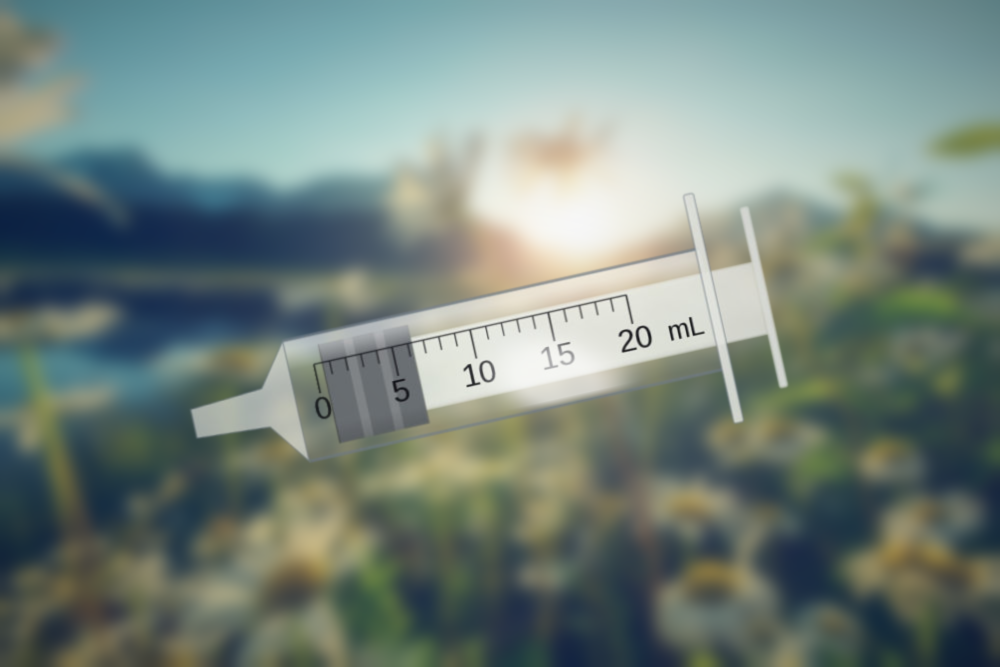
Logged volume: 0.5; mL
